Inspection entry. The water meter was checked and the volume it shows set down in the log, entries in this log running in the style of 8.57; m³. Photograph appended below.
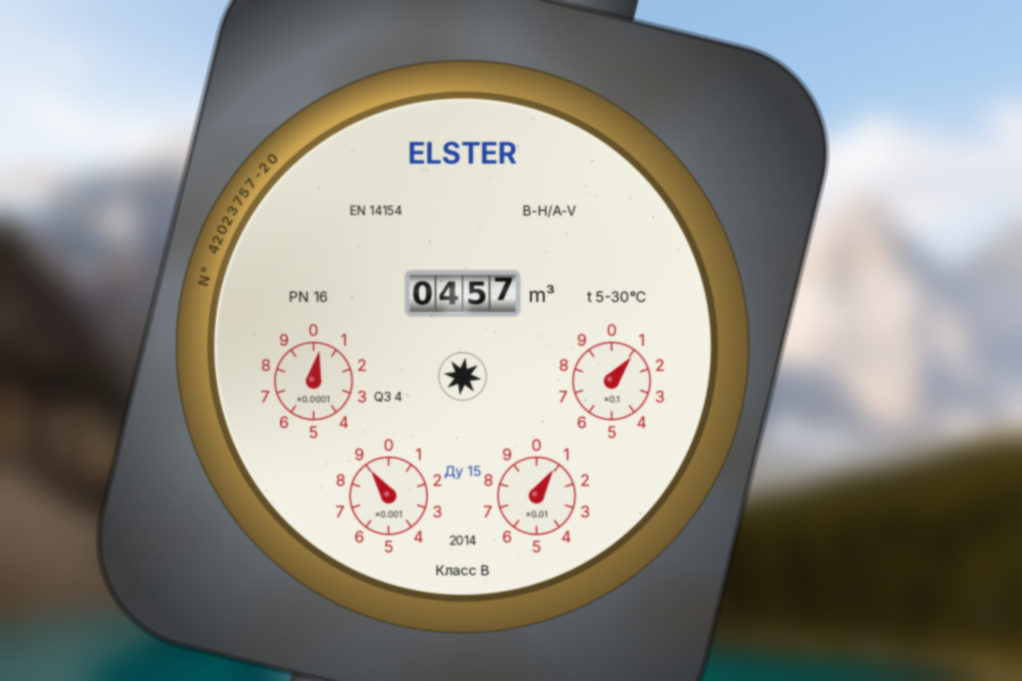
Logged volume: 457.1090; m³
